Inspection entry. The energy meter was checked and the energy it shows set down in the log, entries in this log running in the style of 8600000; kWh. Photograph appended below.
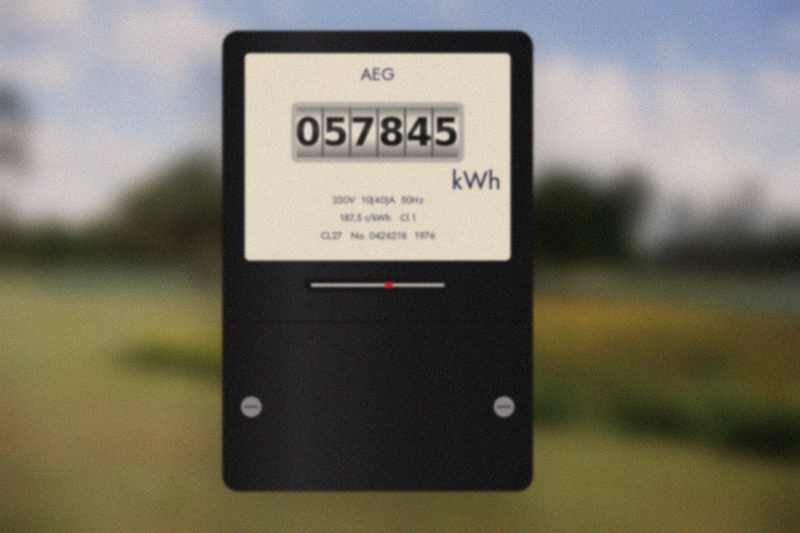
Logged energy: 57845; kWh
